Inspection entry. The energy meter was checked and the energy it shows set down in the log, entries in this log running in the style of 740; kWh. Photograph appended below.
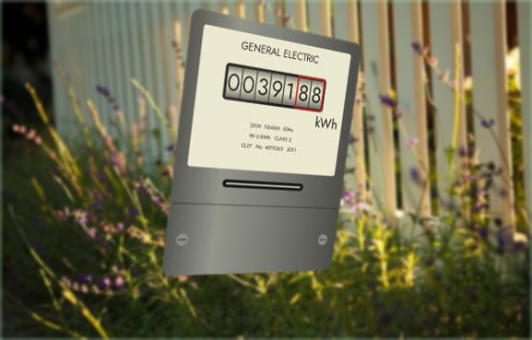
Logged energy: 391.88; kWh
